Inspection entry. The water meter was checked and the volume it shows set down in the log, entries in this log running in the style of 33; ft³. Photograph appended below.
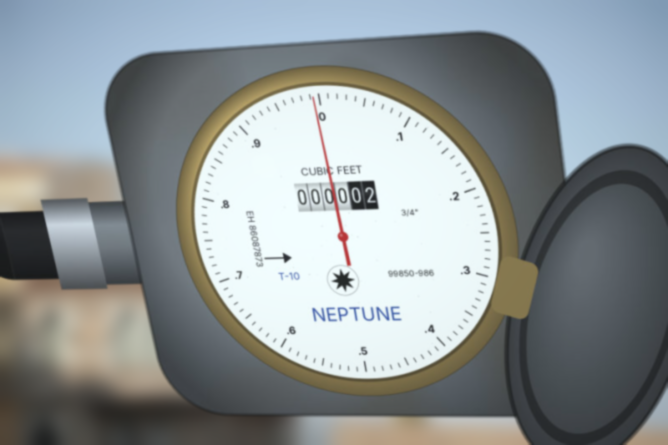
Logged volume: 1.99; ft³
